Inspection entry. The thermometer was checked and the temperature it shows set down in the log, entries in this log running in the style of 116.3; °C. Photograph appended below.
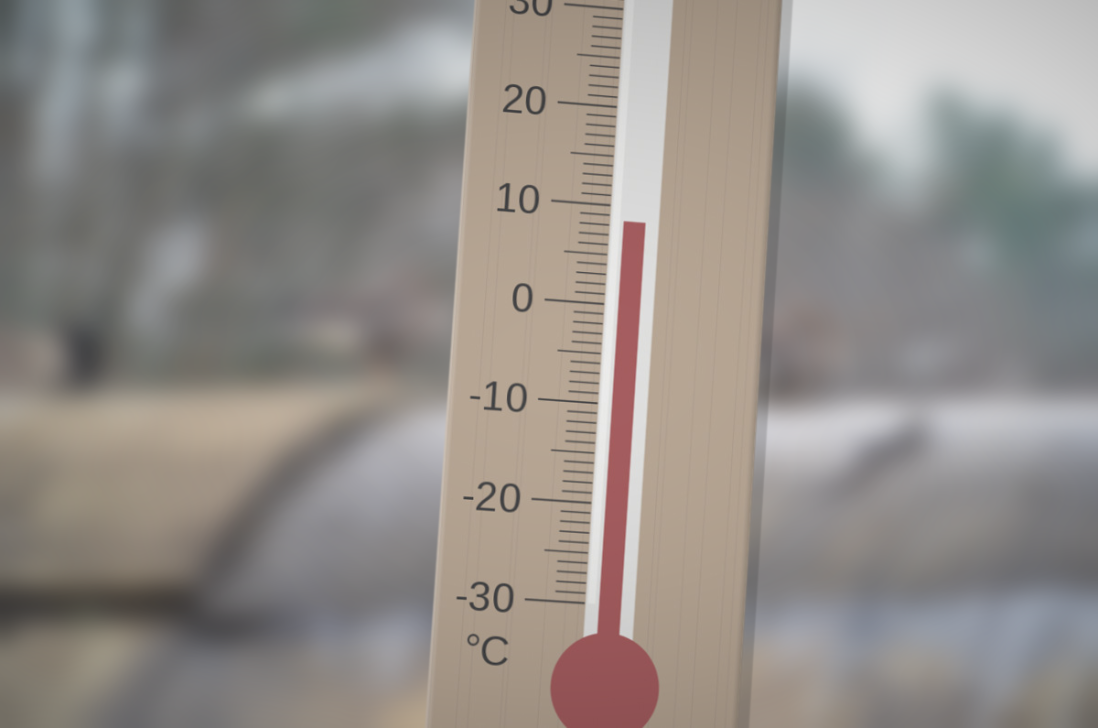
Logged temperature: 8.5; °C
